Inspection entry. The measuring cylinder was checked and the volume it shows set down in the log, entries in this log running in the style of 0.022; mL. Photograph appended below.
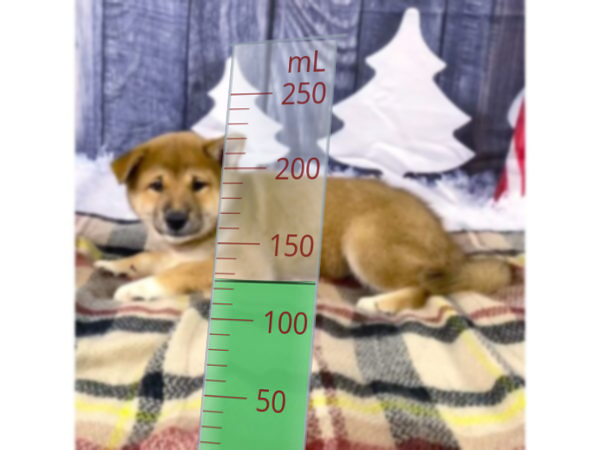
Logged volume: 125; mL
